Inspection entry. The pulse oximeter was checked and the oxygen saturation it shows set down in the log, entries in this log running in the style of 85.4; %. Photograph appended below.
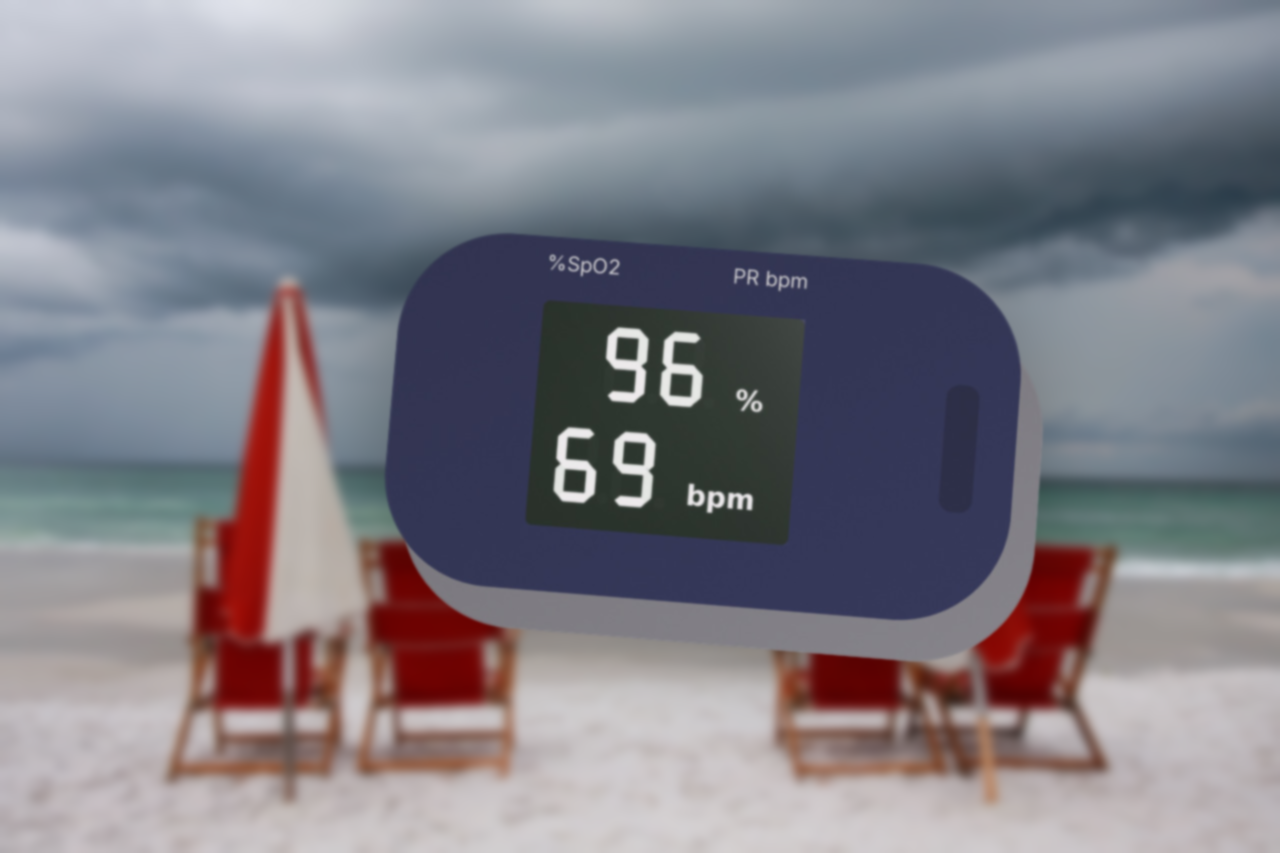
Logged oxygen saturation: 96; %
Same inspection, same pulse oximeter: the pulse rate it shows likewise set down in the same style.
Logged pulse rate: 69; bpm
